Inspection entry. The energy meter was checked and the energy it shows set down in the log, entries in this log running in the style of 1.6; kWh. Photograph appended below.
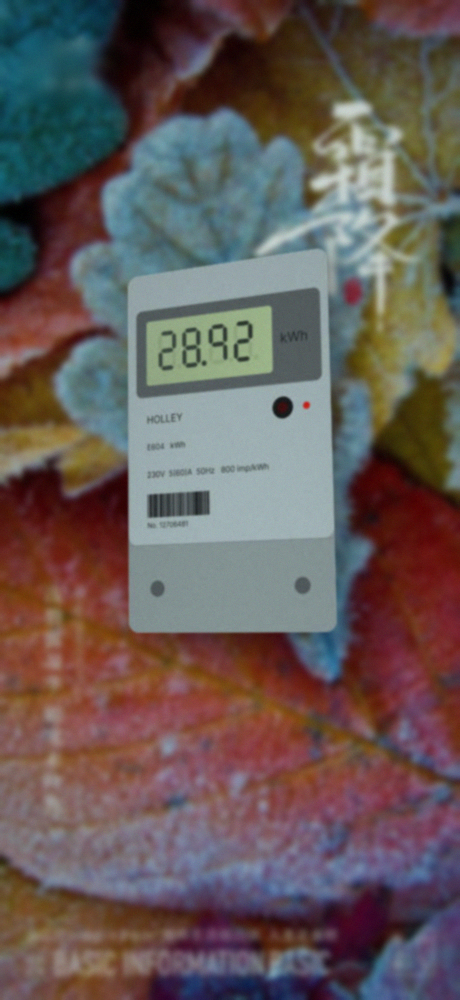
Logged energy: 28.92; kWh
